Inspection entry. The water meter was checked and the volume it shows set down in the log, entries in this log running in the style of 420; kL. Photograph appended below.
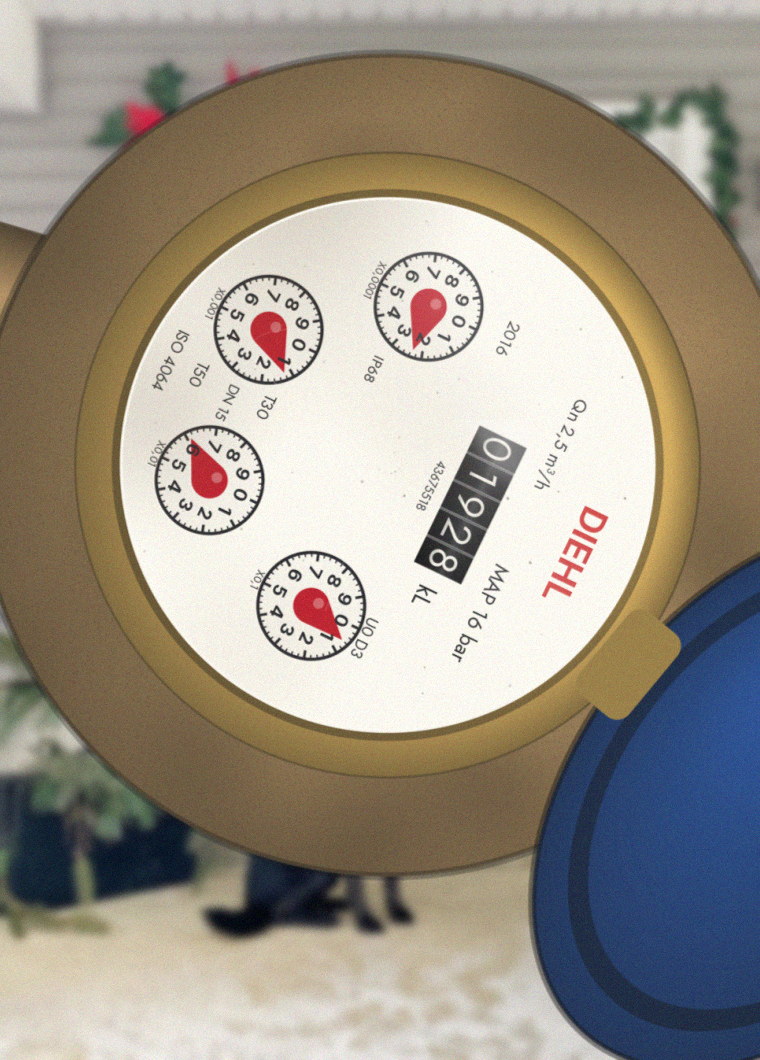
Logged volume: 1928.0612; kL
